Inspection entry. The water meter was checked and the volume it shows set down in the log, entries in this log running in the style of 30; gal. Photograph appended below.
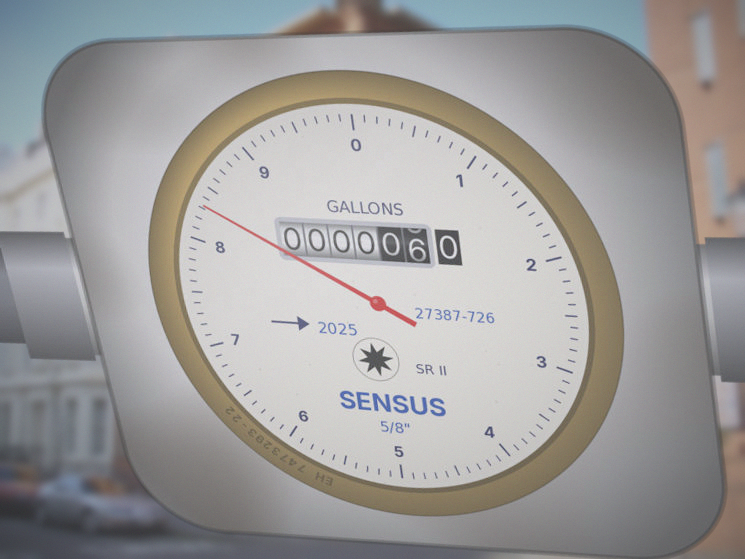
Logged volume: 58.3; gal
